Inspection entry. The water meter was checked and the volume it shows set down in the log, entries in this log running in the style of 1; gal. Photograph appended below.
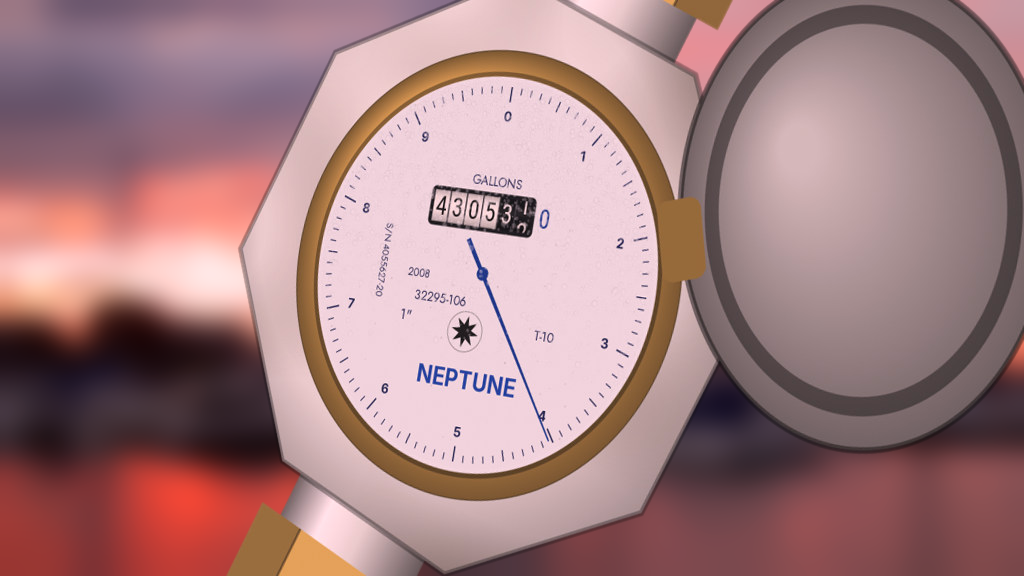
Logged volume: 4305314.0; gal
